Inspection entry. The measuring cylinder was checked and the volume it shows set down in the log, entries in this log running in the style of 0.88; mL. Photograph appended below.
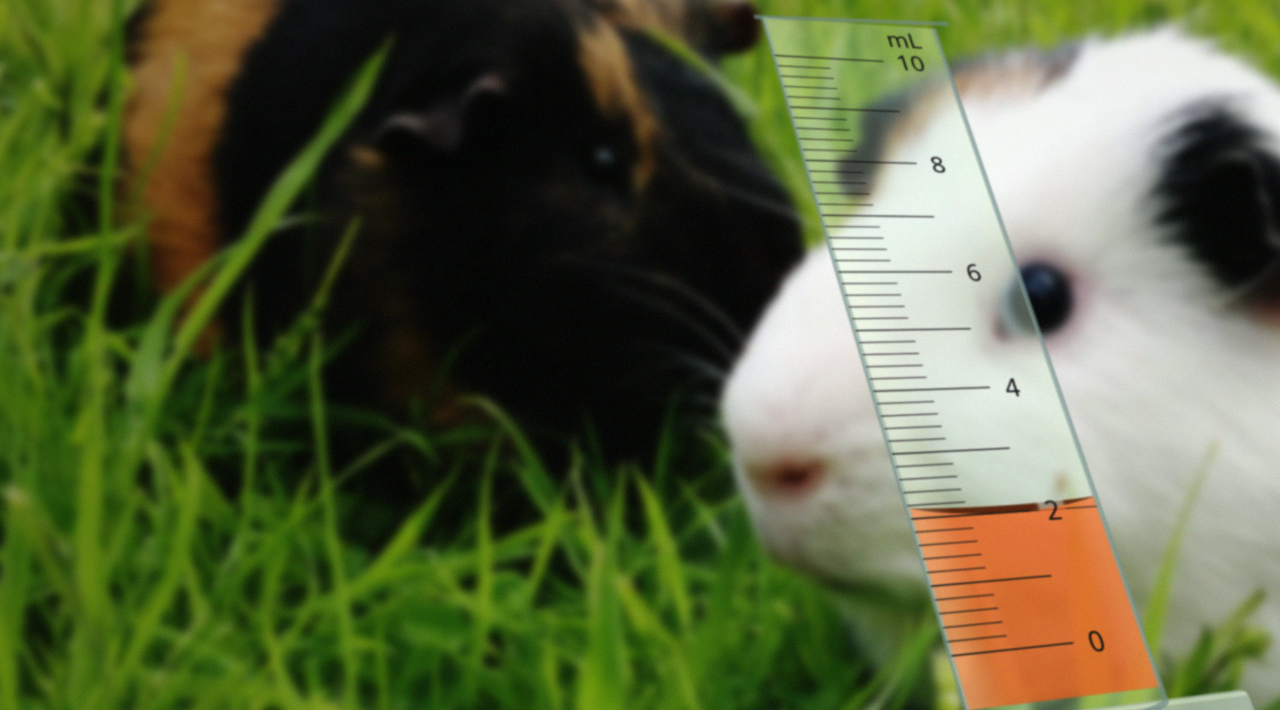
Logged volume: 2; mL
